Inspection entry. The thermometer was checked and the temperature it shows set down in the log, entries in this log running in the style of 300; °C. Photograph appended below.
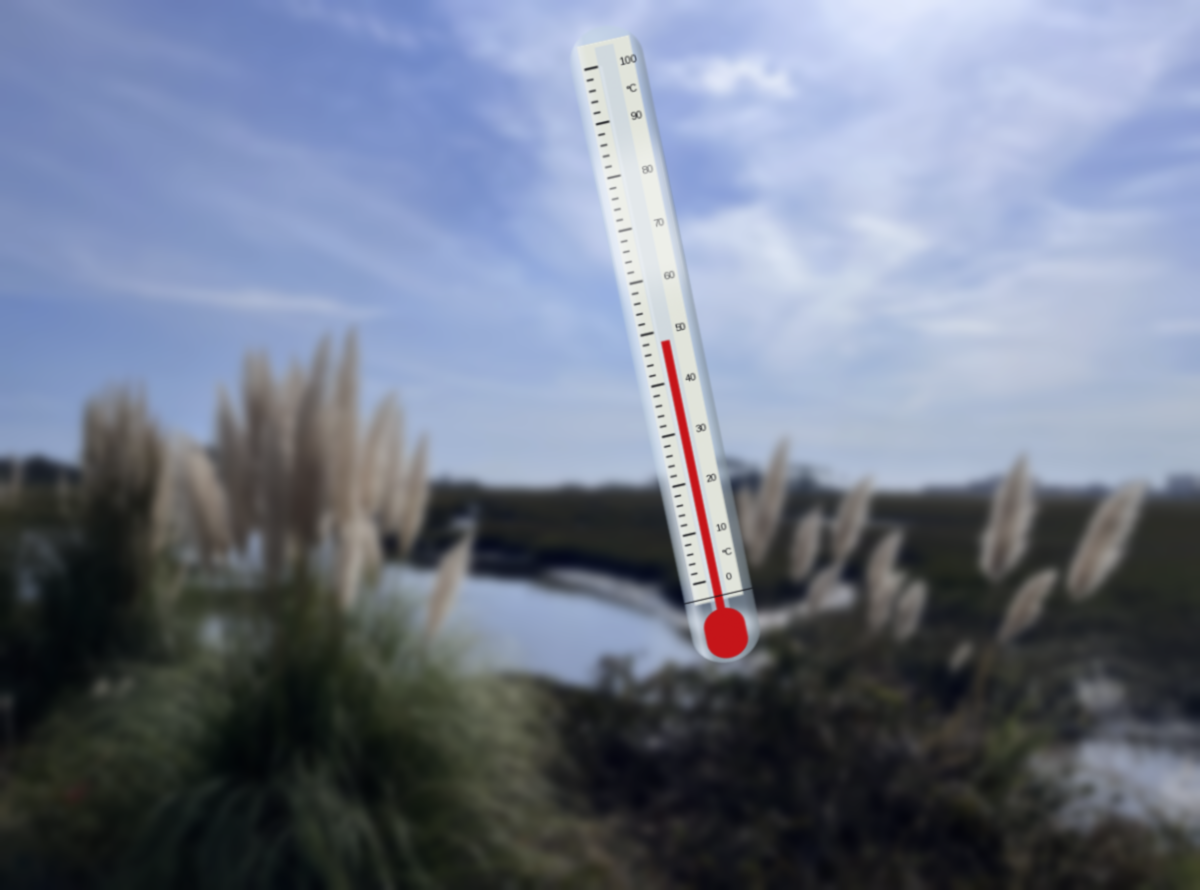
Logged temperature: 48; °C
